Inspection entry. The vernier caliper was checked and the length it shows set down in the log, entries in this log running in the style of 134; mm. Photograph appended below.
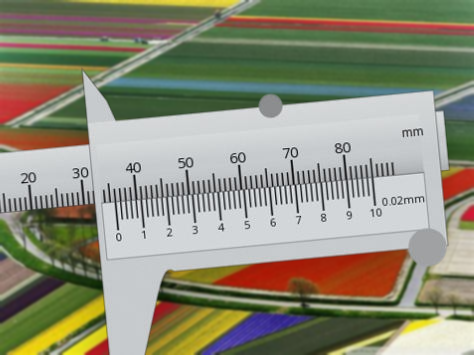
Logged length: 36.0; mm
